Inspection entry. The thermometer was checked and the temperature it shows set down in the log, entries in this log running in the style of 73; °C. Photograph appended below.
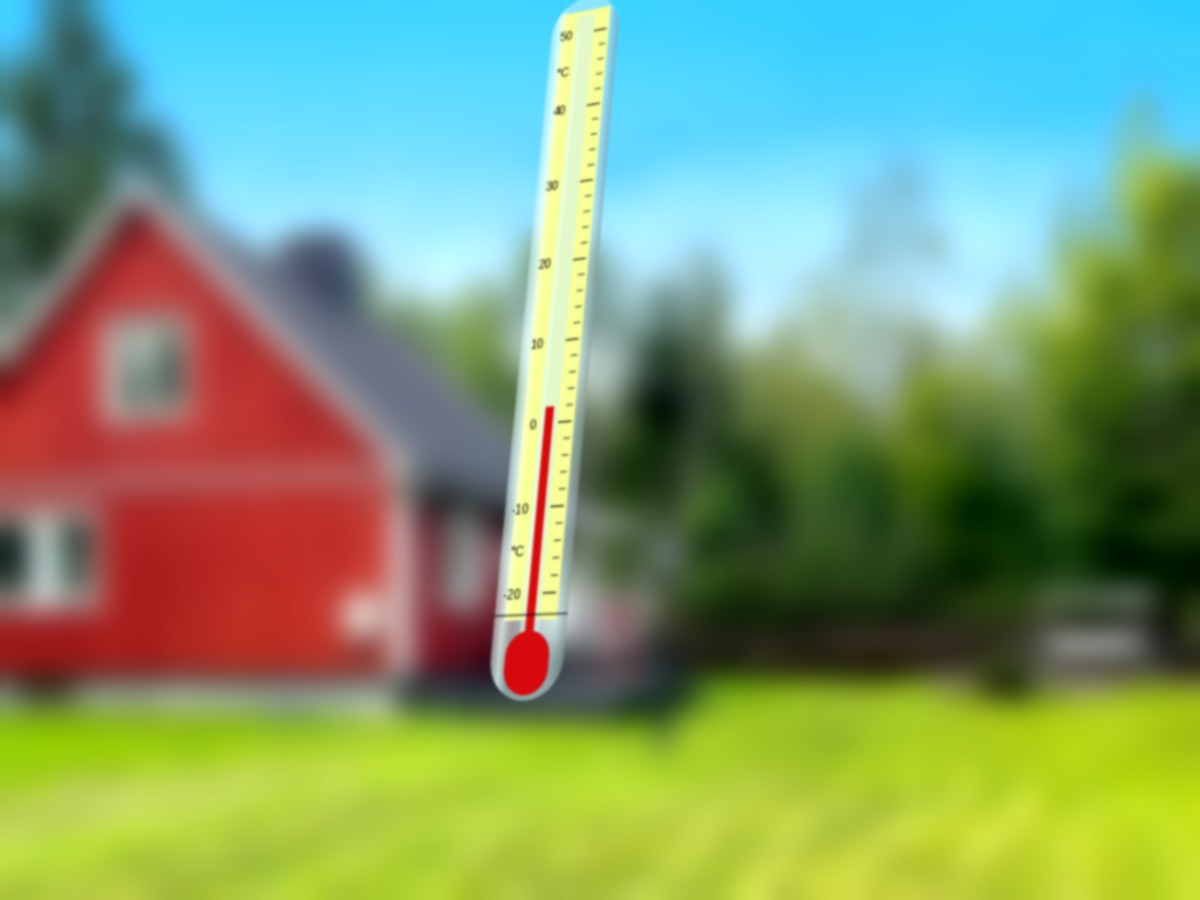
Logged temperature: 2; °C
